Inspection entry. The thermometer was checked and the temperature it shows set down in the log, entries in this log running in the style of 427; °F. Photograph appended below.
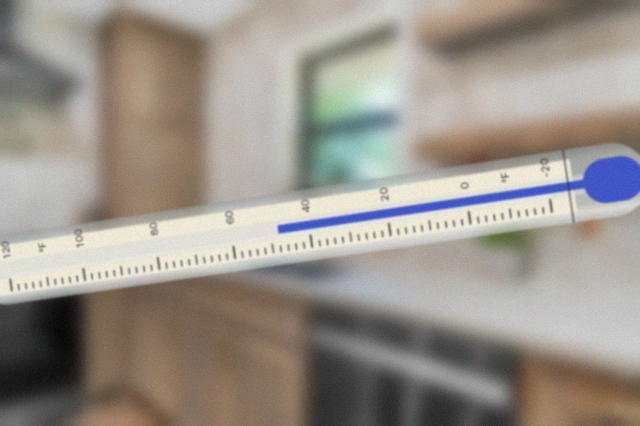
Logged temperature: 48; °F
